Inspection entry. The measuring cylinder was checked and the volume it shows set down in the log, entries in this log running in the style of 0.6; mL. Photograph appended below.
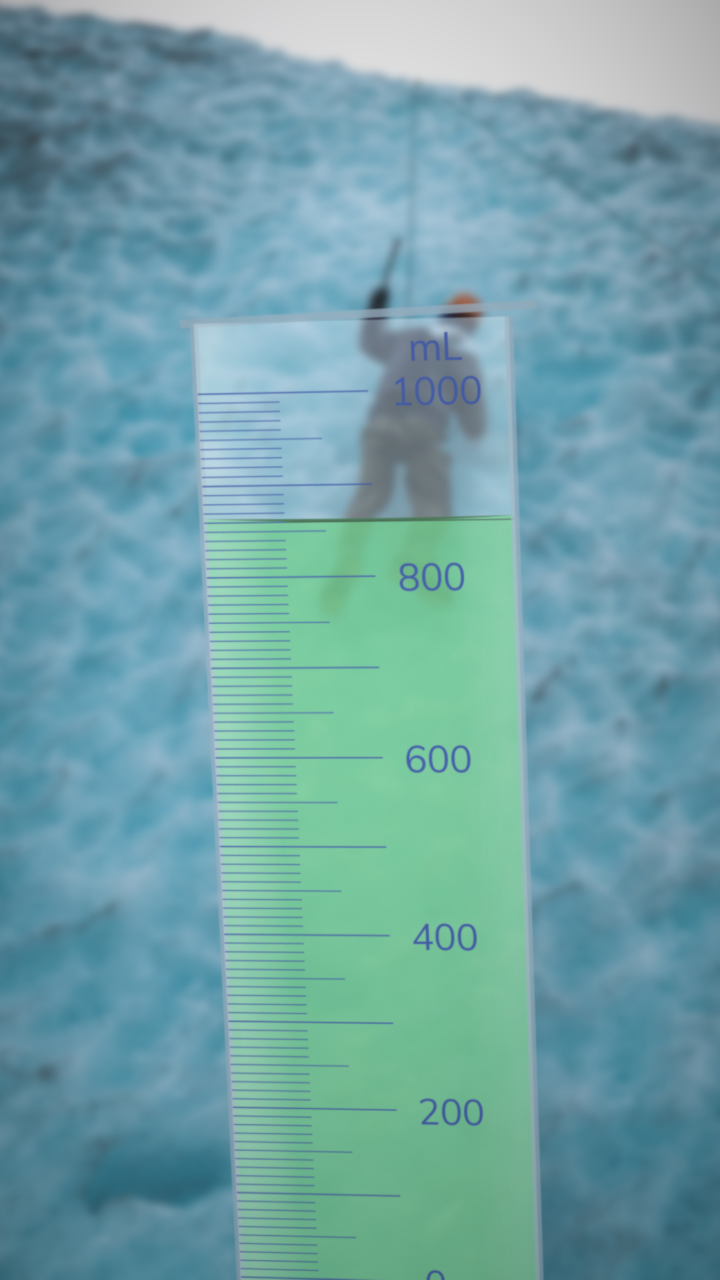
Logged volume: 860; mL
